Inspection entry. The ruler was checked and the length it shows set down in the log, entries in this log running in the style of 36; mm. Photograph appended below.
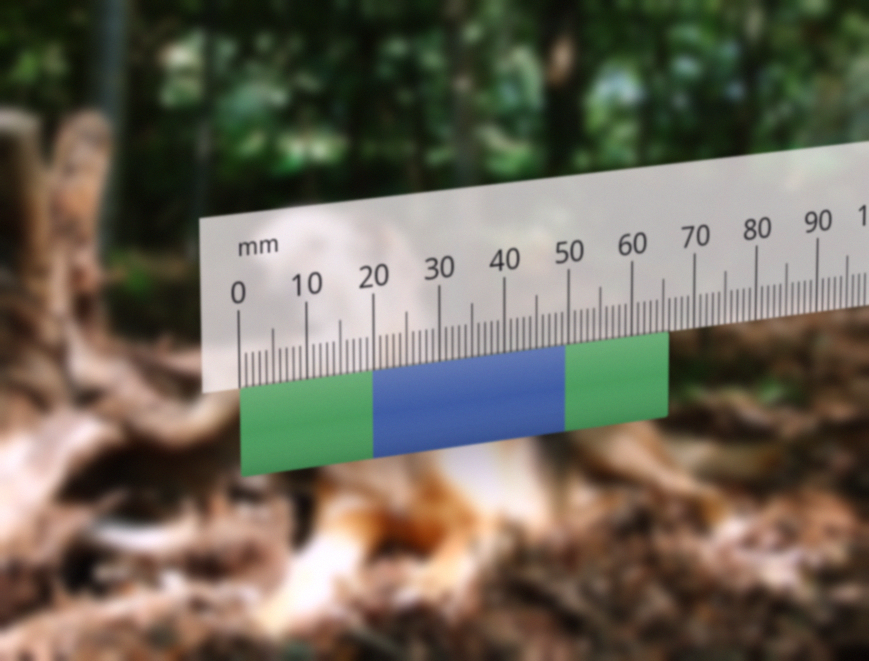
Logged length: 66; mm
